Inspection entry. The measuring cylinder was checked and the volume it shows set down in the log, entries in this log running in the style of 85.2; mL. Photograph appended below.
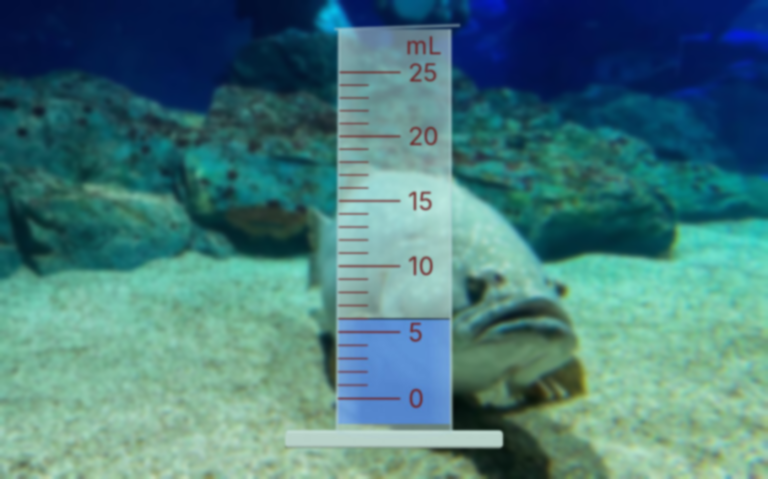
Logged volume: 6; mL
